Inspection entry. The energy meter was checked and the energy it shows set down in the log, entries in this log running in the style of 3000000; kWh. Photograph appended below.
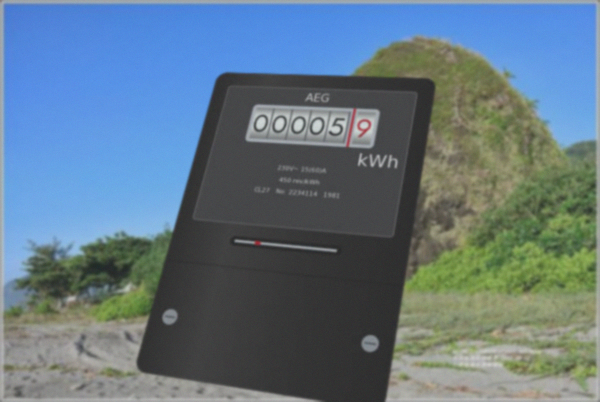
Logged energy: 5.9; kWh
